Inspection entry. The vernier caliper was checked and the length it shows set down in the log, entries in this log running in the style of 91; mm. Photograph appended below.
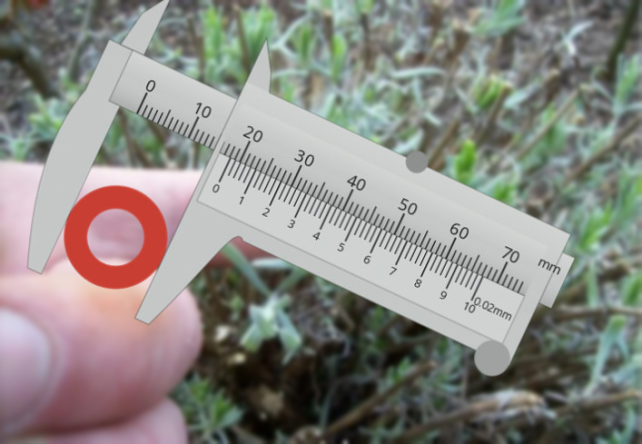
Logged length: 18.2; mm
